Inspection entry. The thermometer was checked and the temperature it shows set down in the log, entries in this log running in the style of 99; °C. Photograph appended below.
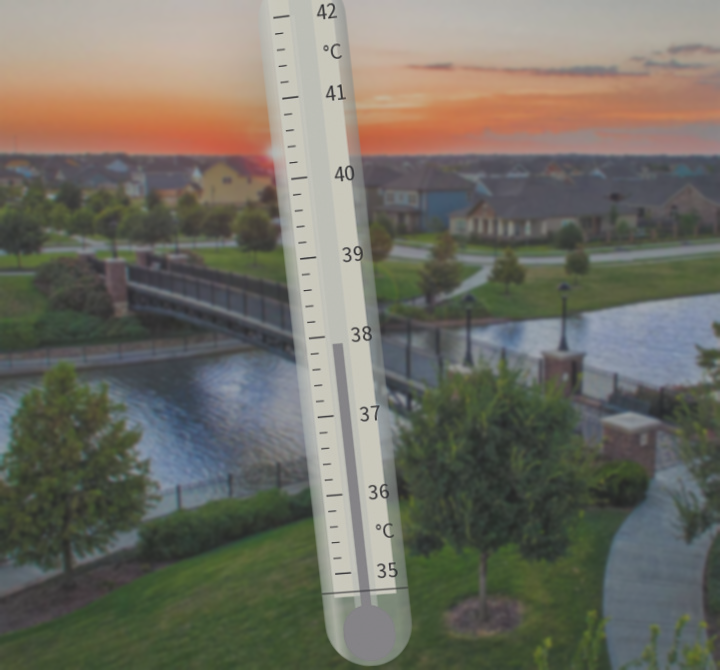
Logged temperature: 37.9; °C
